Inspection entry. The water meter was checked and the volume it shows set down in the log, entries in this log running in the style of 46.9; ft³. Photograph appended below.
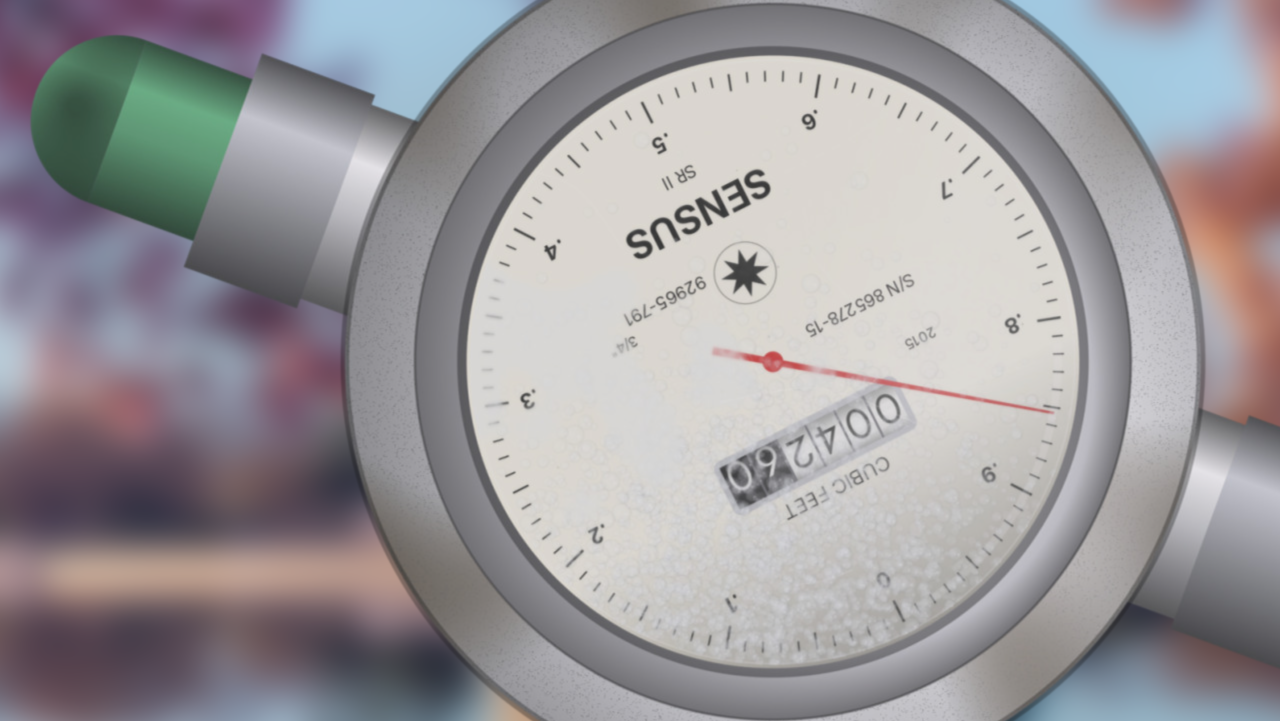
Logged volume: 4259.85; ft³
